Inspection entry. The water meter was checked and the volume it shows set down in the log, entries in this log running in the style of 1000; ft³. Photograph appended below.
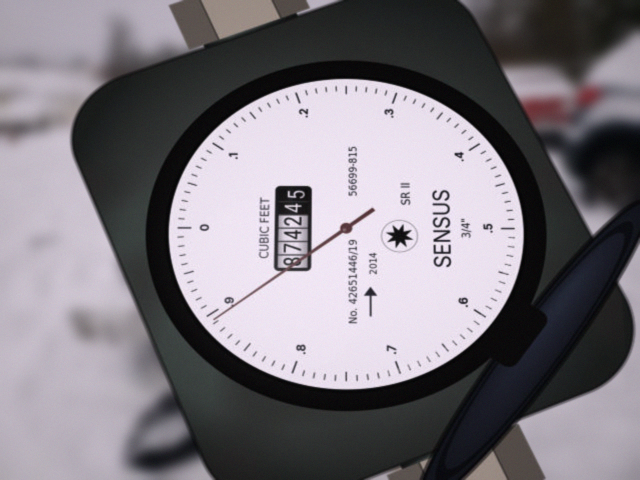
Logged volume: 874244.89; ft³
